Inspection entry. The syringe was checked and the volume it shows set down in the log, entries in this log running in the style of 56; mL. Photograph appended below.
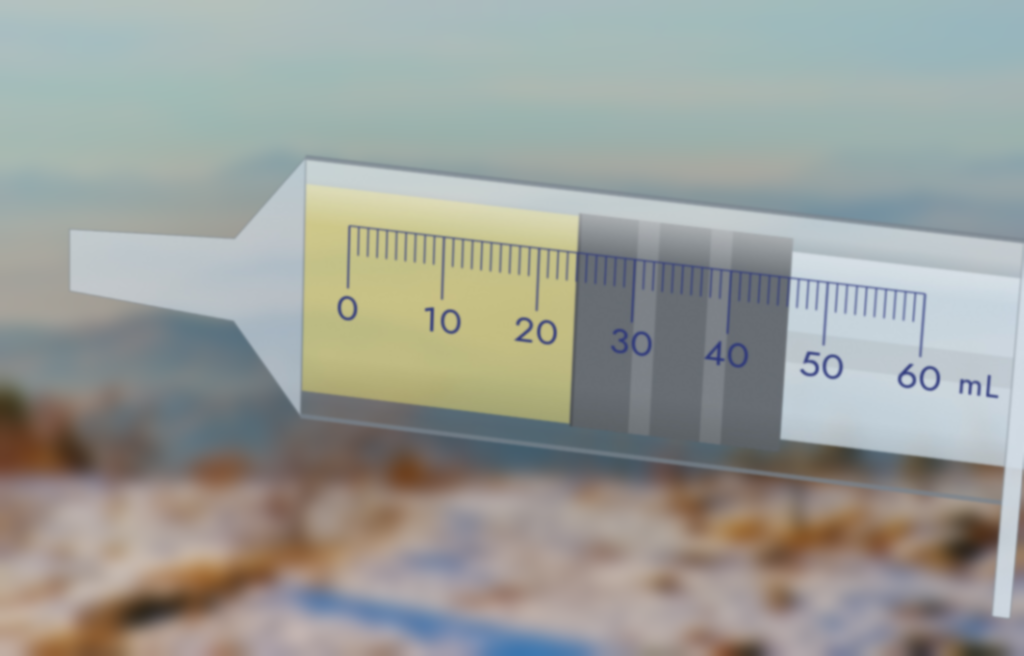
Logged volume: 24; mL
